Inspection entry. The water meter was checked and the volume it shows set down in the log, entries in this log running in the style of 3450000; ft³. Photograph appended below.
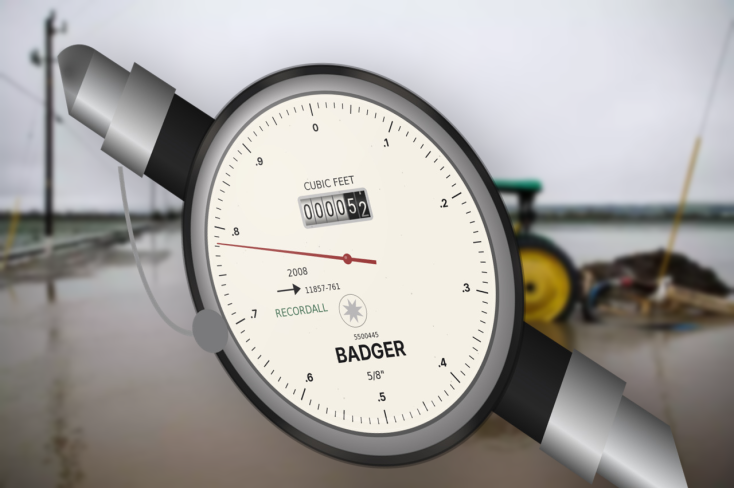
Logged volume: 51.78; ft³
